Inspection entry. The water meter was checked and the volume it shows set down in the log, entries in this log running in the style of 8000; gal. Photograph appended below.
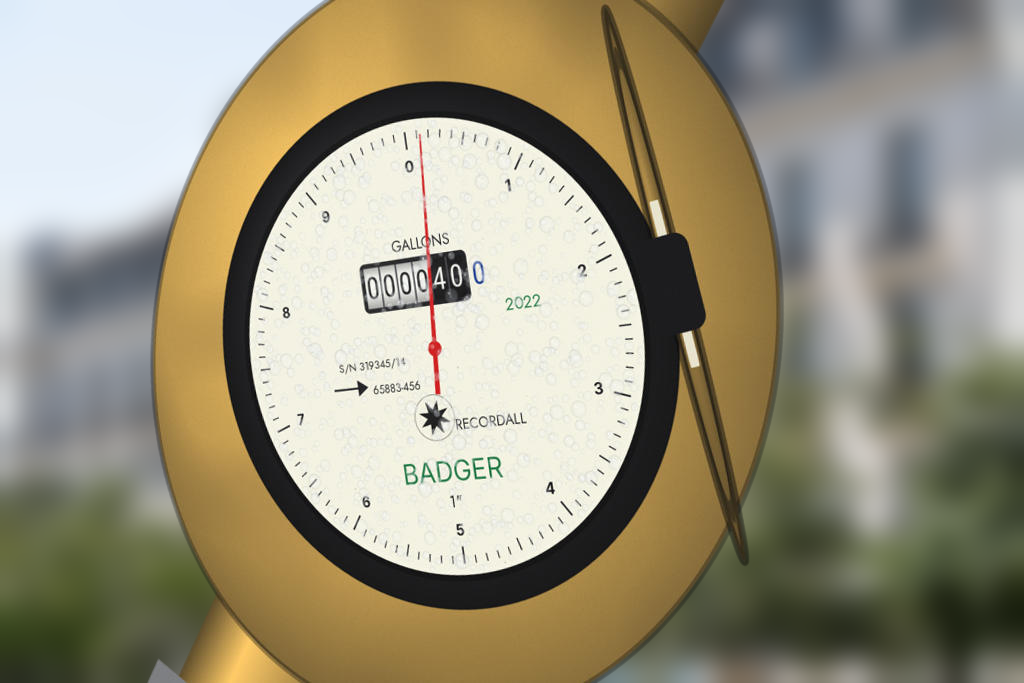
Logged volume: 400.1; gal
